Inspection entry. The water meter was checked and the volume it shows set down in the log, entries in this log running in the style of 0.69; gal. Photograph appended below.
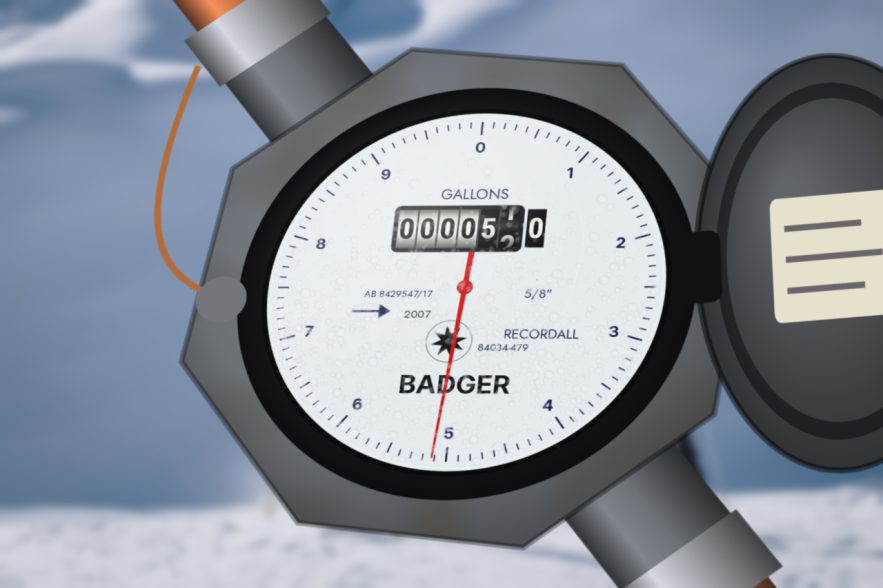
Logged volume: 515.1; gal
